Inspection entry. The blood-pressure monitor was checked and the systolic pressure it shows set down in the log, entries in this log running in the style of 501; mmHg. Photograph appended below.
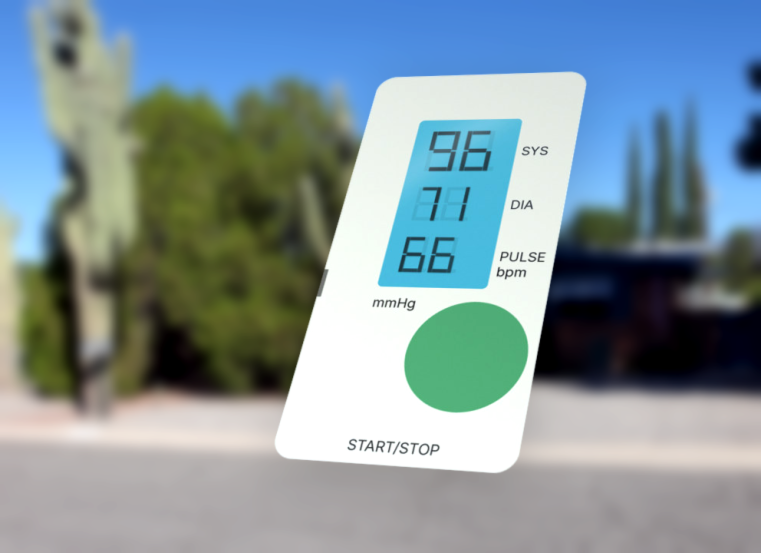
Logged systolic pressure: 96; mmHg
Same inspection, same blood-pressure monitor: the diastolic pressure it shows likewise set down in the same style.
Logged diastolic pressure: 71; mmHg
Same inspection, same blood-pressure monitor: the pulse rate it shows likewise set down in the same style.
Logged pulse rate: 66; bpm
